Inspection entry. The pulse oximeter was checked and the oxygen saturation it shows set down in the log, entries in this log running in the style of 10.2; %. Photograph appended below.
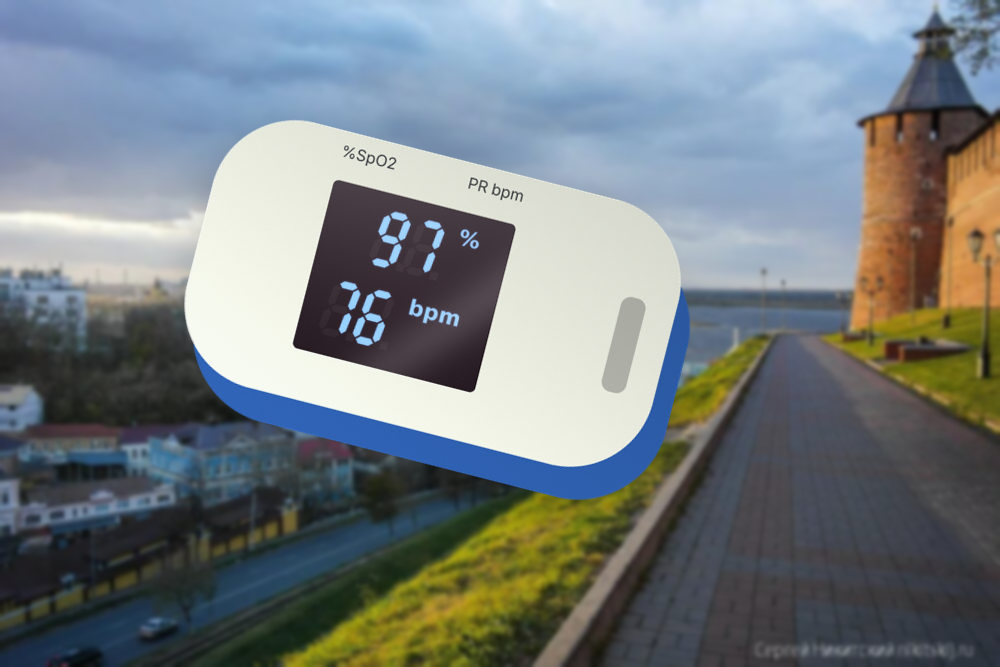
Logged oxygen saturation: 97; %
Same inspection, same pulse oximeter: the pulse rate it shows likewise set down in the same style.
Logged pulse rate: 76; bpm
